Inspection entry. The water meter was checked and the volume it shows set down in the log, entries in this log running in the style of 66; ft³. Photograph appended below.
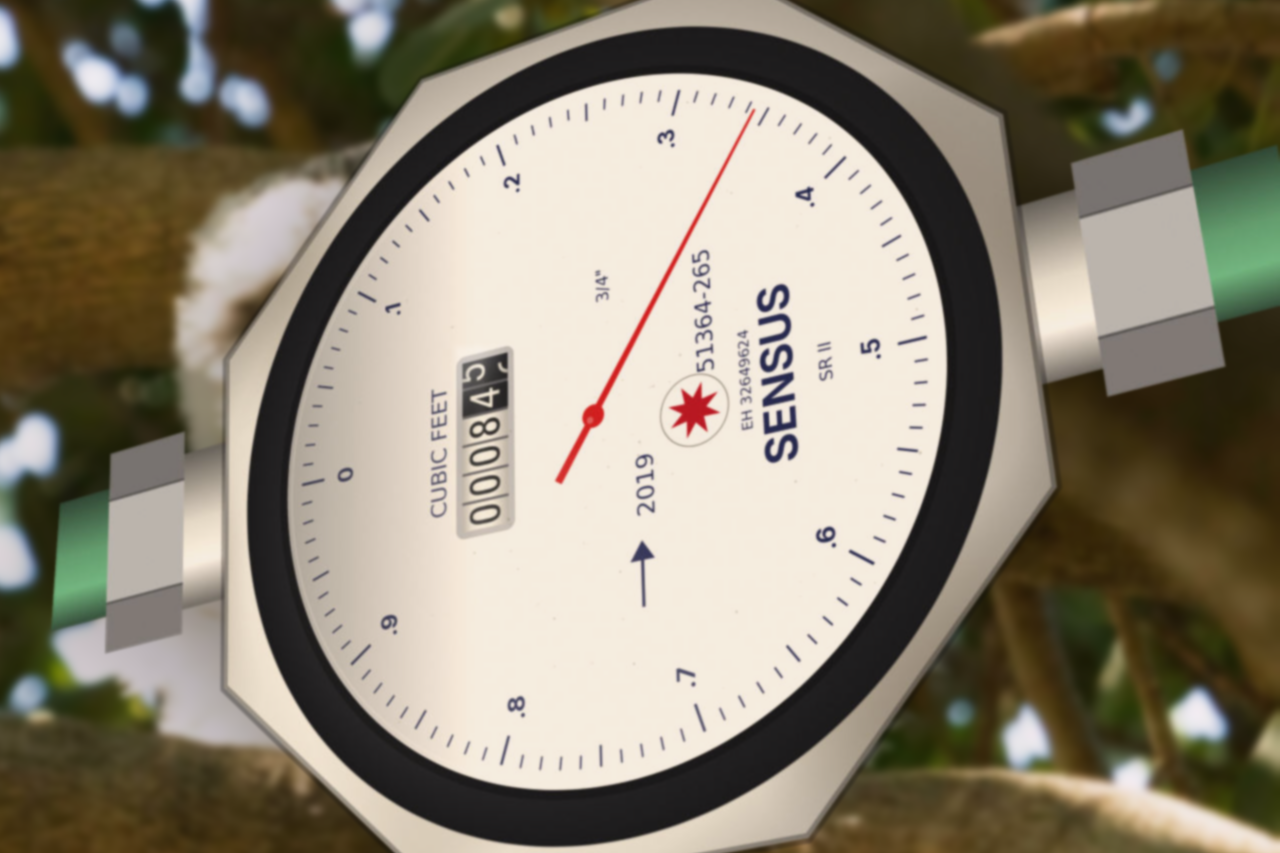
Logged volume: 845.34; ft³
